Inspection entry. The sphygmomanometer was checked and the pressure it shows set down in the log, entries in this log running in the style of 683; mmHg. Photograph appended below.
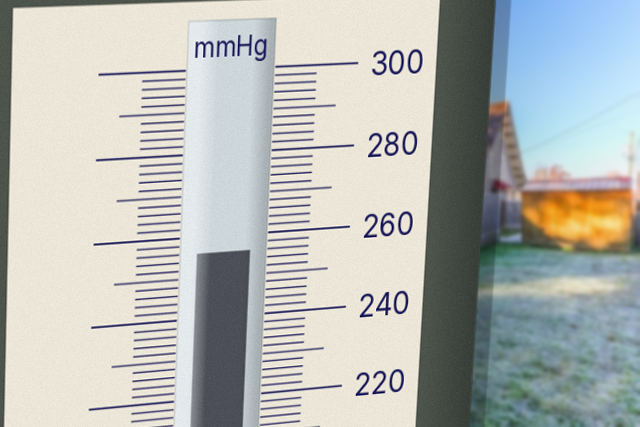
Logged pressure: 256; mmHg
